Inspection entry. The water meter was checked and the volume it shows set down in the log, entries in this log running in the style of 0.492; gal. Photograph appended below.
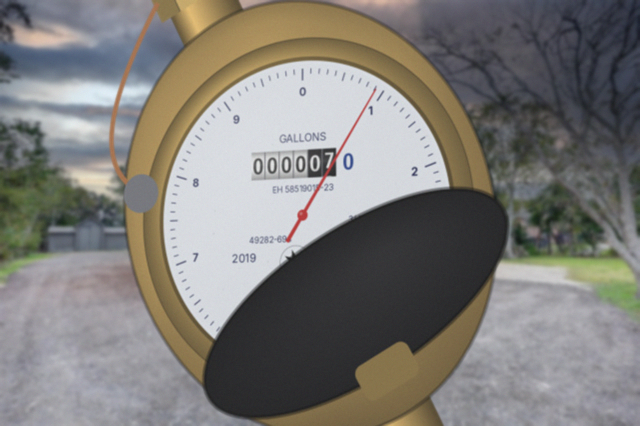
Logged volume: 70.9; gal
